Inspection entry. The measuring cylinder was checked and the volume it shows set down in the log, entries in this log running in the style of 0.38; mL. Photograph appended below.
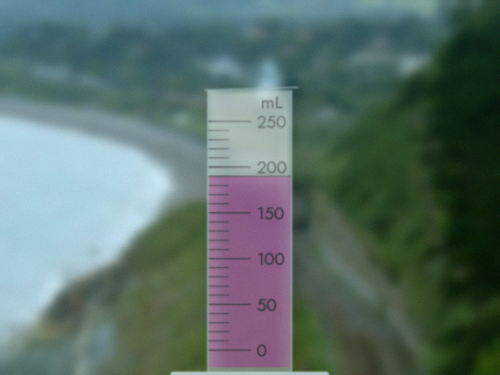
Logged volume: 190; mL
